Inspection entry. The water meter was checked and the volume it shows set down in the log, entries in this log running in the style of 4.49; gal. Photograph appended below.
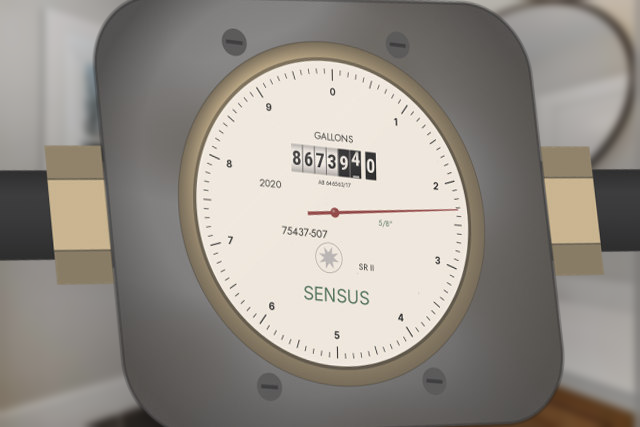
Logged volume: 8673942.3; gal
